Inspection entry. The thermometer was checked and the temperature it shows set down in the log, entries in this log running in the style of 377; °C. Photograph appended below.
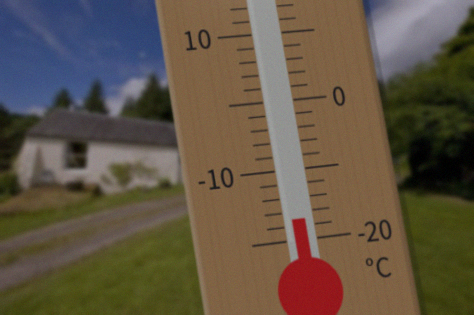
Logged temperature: -17; °C
